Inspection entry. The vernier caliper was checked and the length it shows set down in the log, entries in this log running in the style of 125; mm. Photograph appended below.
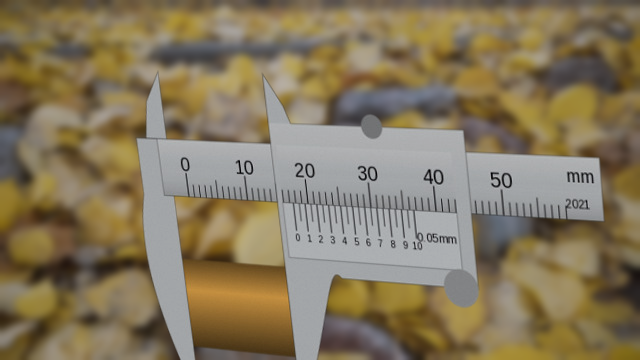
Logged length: 17.6; mm
